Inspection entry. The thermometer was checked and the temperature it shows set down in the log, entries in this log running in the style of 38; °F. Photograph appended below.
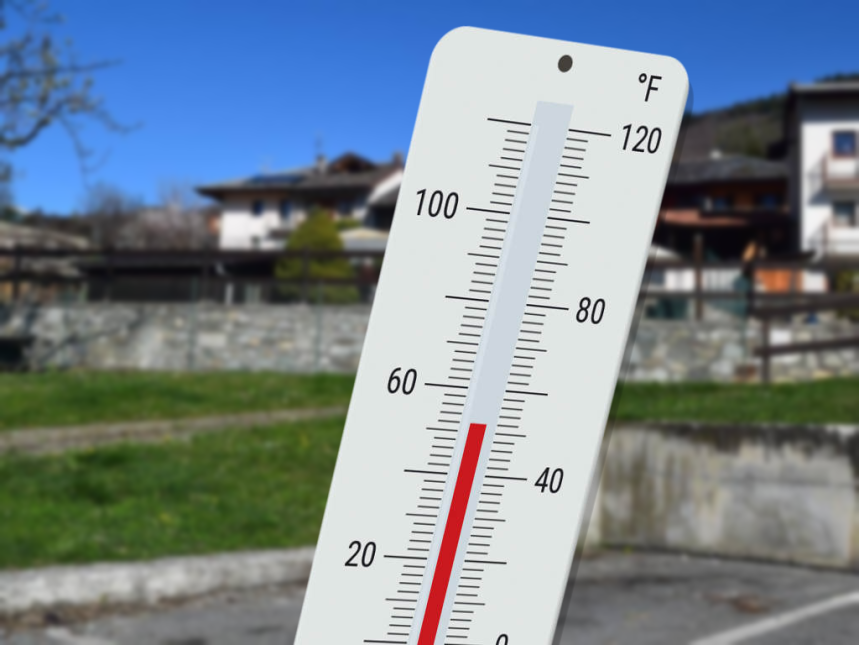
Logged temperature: 52; °F
